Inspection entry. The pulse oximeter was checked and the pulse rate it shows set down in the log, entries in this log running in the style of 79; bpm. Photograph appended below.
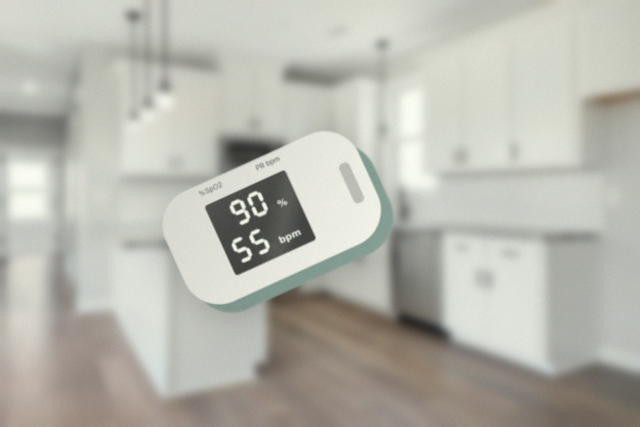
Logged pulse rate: 55; bpm
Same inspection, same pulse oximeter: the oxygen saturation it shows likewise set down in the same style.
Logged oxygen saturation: 90; %
